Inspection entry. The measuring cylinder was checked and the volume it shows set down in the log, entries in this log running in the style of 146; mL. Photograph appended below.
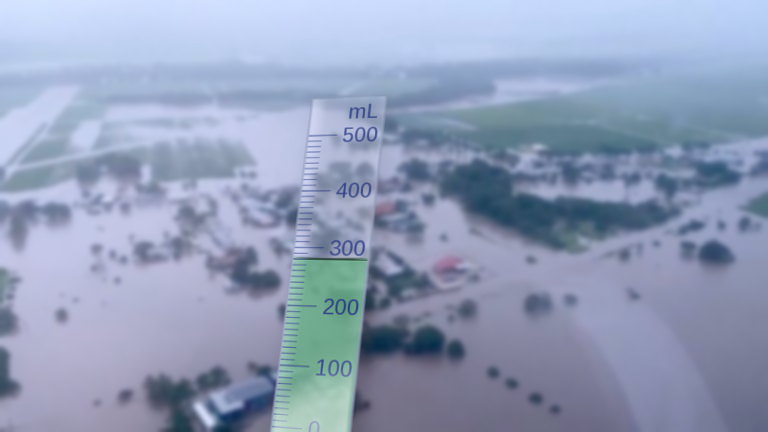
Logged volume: 280; mL
